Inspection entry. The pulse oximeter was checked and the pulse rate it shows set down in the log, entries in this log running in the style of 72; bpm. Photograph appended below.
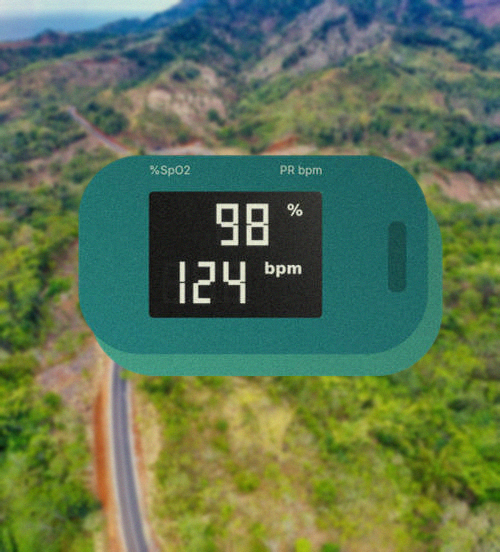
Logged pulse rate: 124; bpm
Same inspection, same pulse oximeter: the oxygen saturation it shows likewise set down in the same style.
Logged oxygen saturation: 98; %
